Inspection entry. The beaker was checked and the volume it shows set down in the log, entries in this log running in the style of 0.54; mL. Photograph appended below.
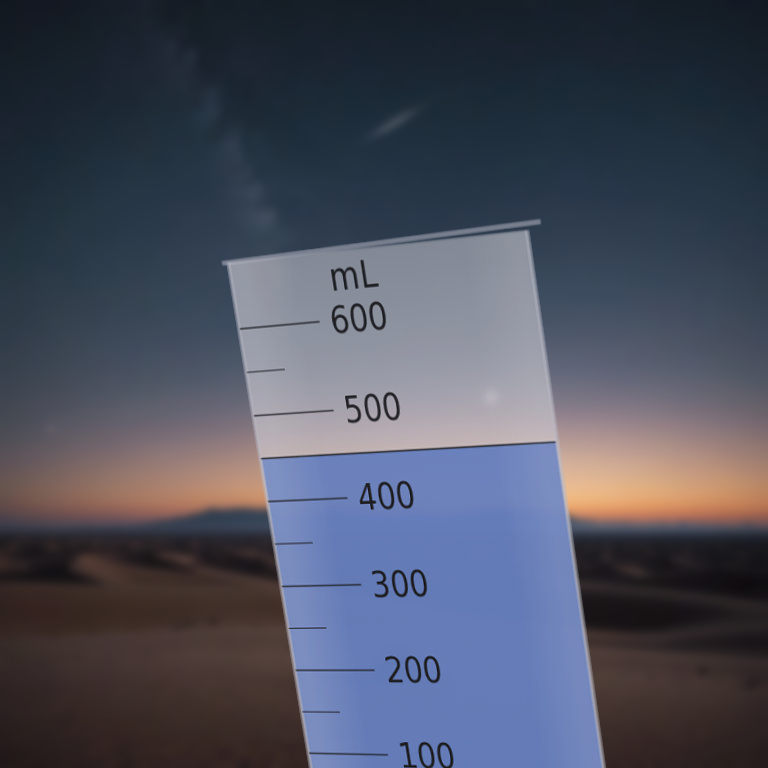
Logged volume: 450; mL
